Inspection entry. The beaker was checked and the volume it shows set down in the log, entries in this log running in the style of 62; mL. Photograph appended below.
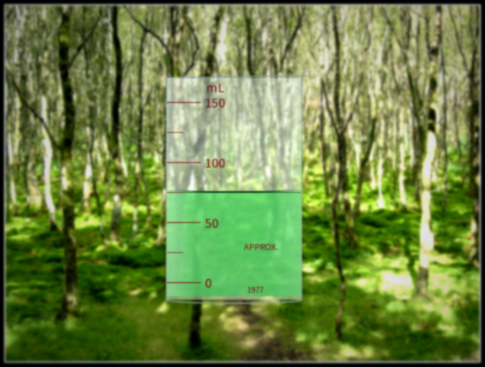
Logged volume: 75; mL
